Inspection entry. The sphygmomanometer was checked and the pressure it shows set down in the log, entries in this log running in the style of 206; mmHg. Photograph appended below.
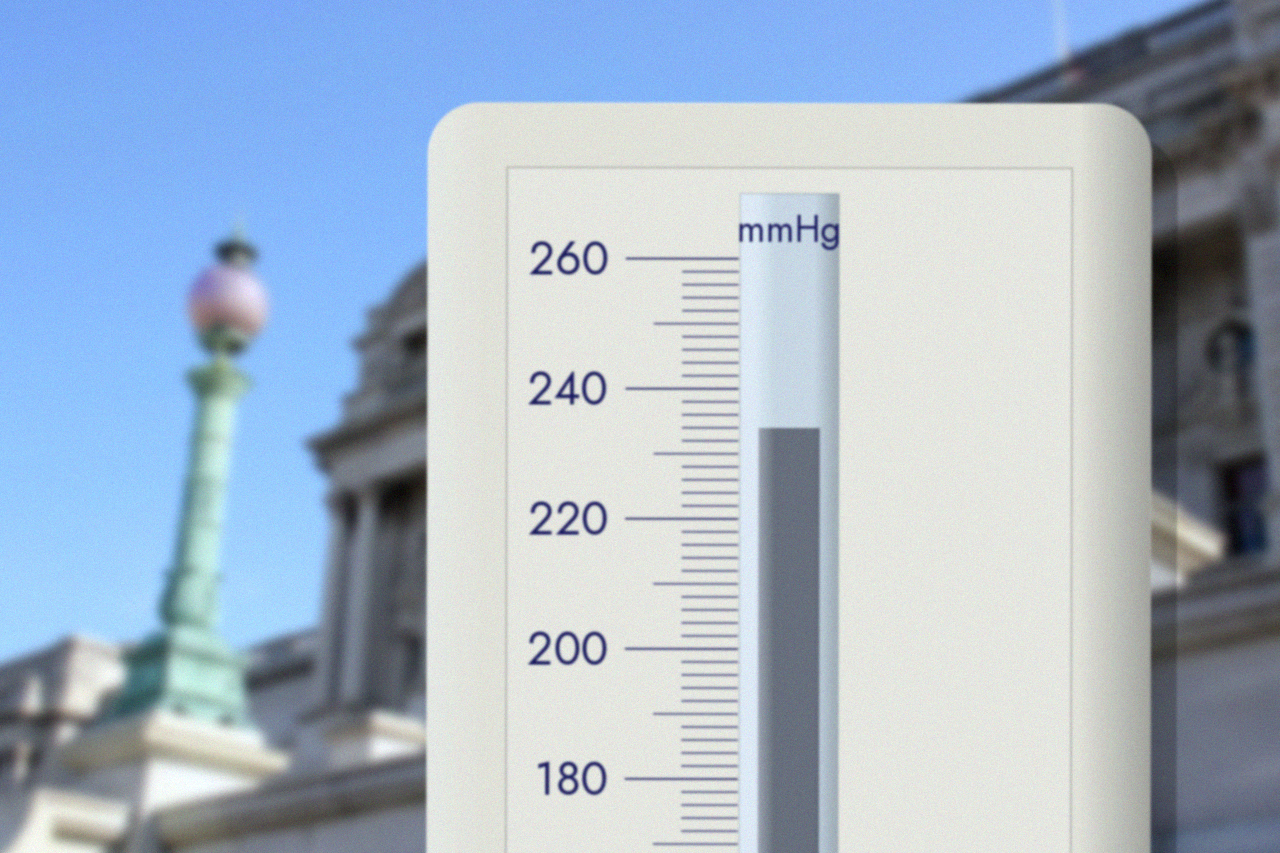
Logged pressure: 234; mmHg
